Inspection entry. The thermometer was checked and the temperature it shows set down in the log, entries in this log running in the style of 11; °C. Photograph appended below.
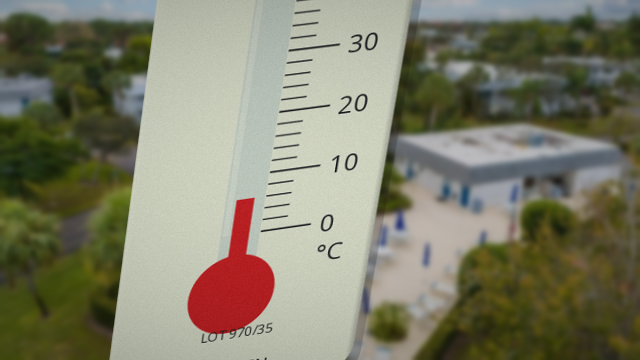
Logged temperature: 6; °C
